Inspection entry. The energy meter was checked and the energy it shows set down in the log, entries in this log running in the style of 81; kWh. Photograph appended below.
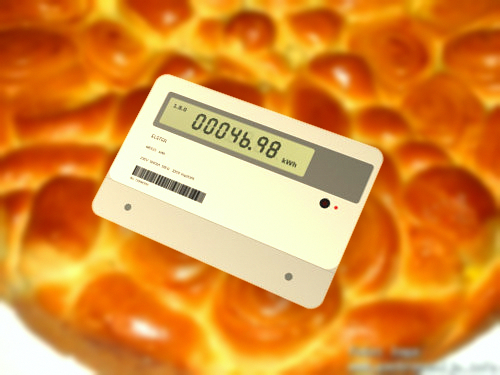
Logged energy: 46.98; kWh
